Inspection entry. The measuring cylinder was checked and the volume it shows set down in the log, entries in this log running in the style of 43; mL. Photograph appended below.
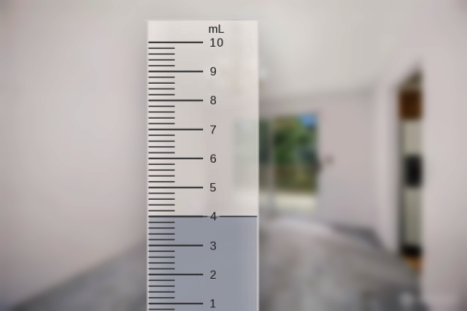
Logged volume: 4; mL
